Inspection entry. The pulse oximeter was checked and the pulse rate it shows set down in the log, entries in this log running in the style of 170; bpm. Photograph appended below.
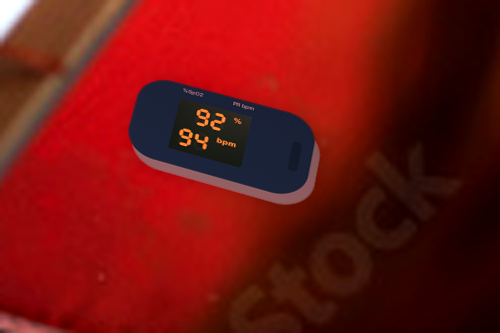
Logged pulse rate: 94; bpm
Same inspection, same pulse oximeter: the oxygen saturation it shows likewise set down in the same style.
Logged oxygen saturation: 92; %
